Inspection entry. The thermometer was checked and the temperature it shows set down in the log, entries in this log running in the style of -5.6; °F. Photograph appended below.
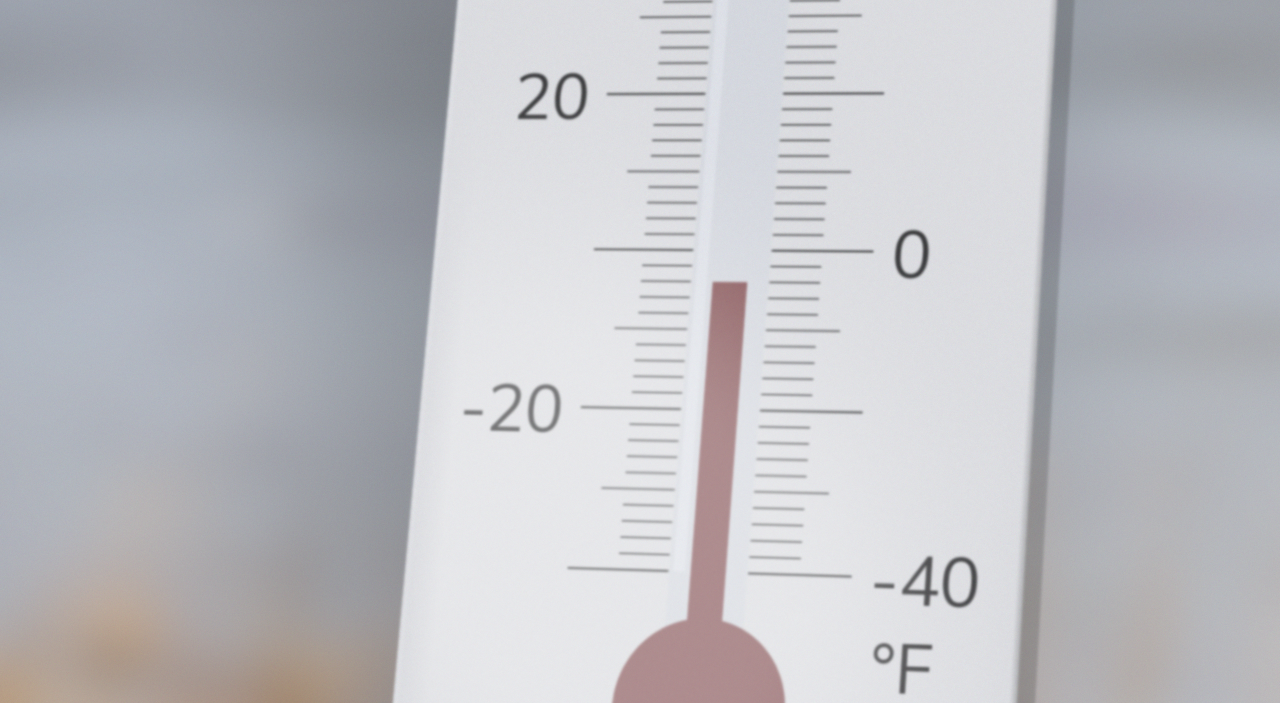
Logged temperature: -4; °F
